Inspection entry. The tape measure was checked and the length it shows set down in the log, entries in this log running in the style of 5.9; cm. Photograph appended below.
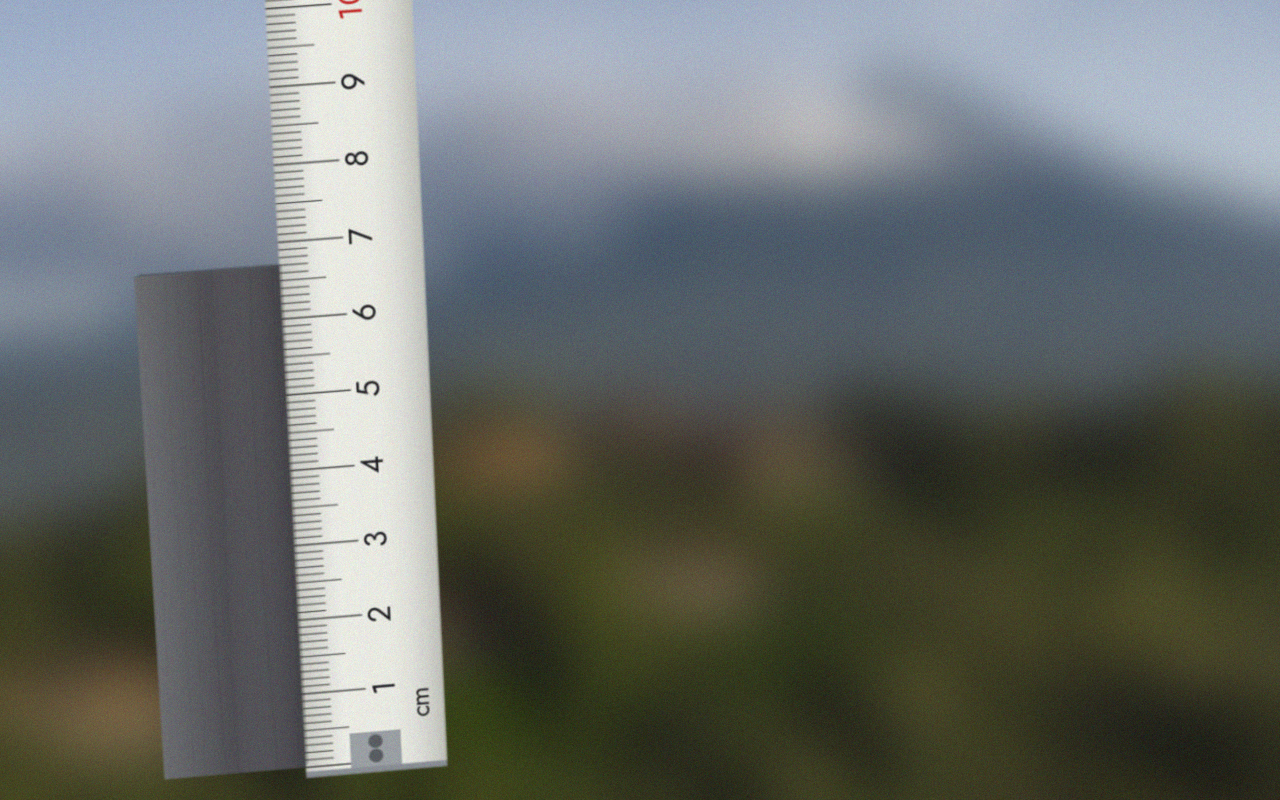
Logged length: 6.7; cm
